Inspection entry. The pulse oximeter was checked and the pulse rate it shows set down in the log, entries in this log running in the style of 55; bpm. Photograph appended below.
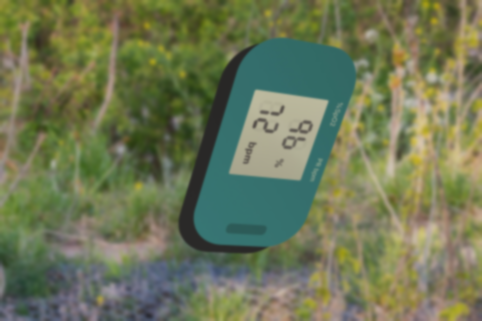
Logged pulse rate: 72; bpm
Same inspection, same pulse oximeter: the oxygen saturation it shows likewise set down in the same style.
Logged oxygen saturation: 96; %
